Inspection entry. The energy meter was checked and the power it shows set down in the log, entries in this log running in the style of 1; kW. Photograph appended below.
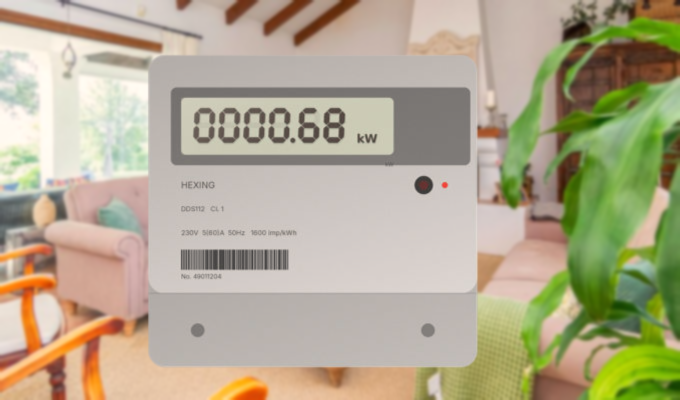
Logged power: 0.68; kW
